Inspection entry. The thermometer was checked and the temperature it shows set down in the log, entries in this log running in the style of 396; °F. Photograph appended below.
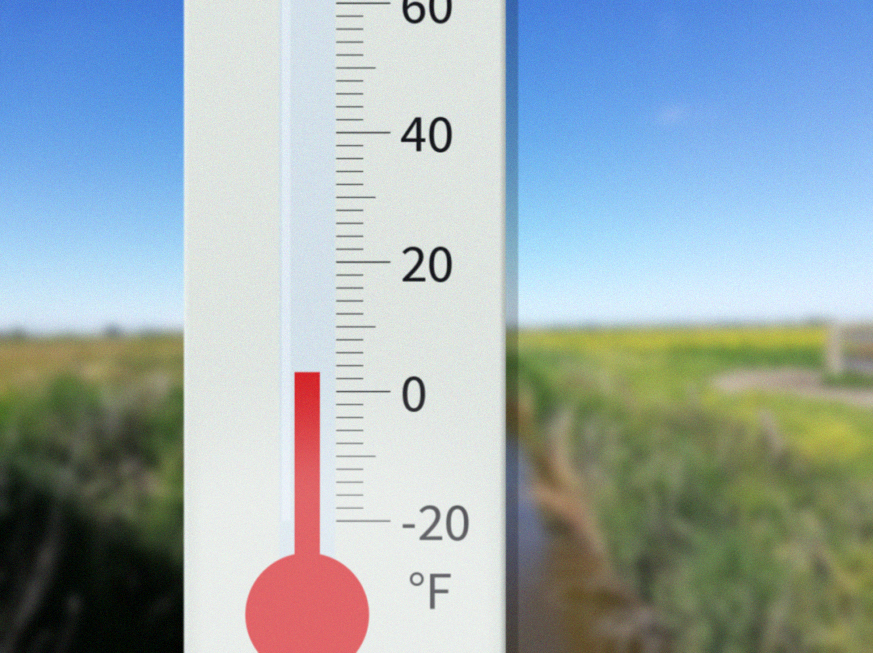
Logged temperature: 3; °F
